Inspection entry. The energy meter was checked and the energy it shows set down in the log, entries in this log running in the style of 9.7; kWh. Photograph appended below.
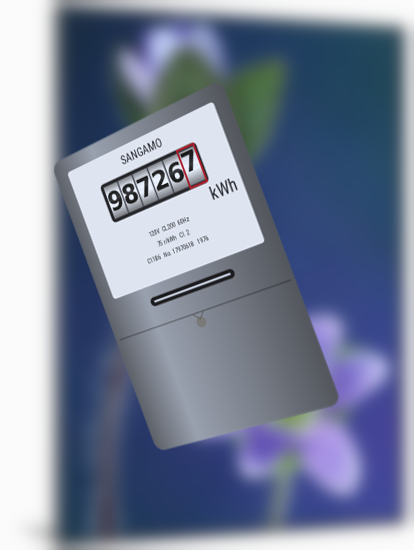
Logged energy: 98726.7; kWh
